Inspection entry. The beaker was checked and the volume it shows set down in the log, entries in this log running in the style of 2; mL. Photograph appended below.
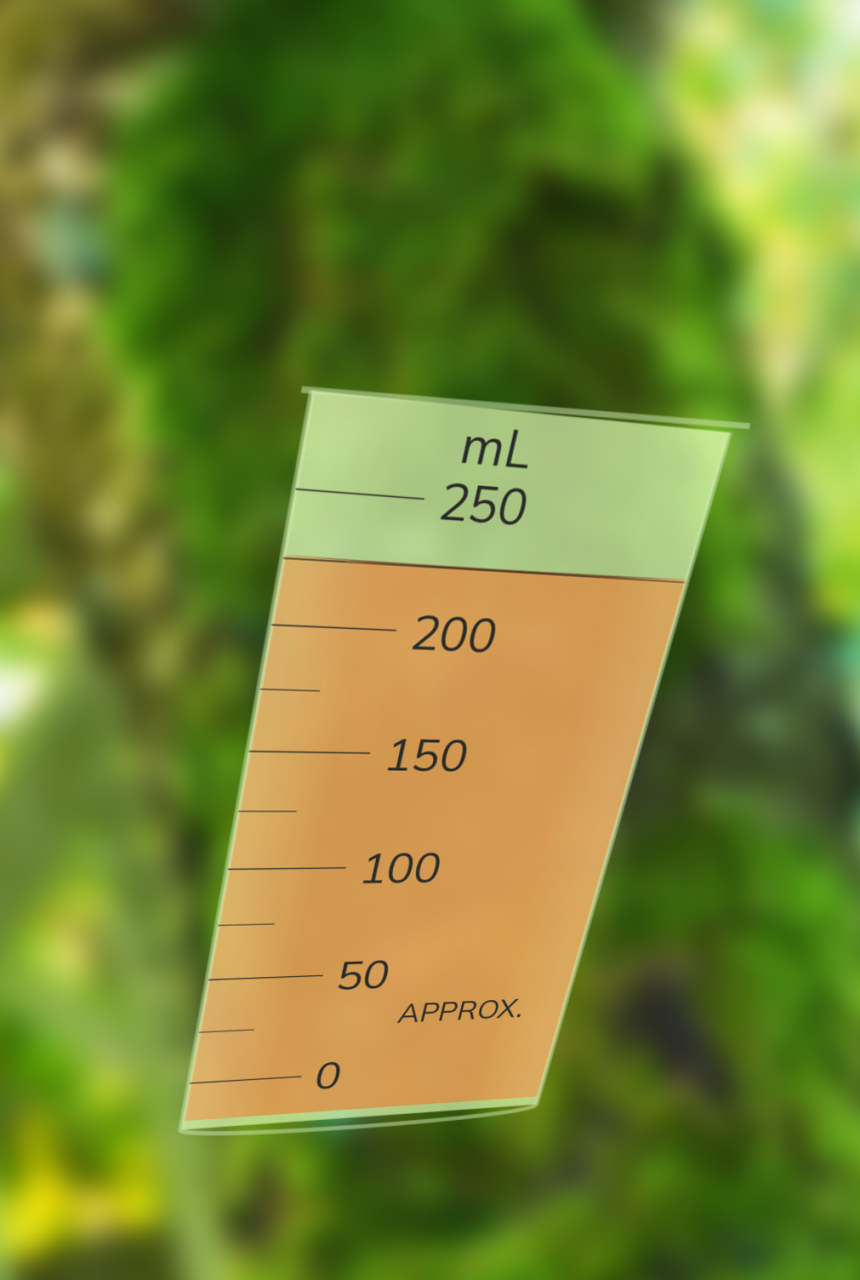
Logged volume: 225; mL
